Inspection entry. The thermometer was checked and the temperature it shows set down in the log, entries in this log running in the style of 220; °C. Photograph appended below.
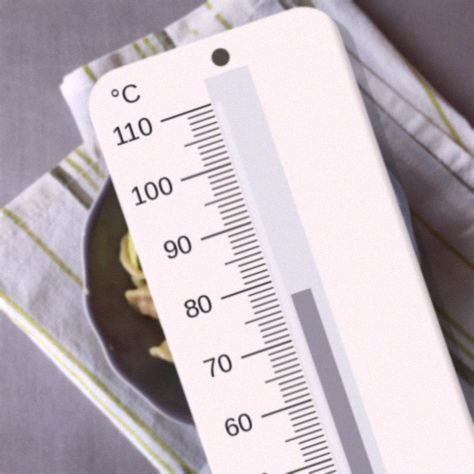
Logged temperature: 77; °C
